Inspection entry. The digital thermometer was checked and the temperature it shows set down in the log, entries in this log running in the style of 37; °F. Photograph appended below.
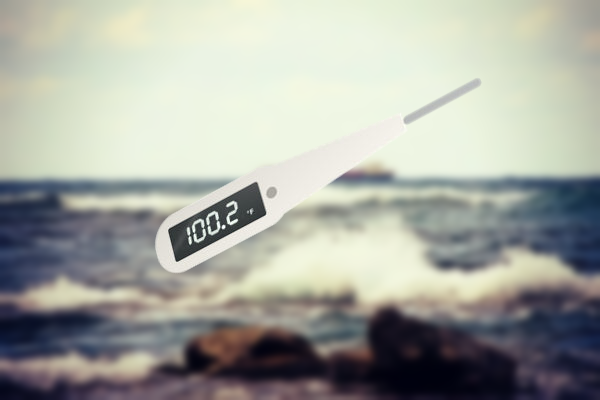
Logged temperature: 100.2; °F
